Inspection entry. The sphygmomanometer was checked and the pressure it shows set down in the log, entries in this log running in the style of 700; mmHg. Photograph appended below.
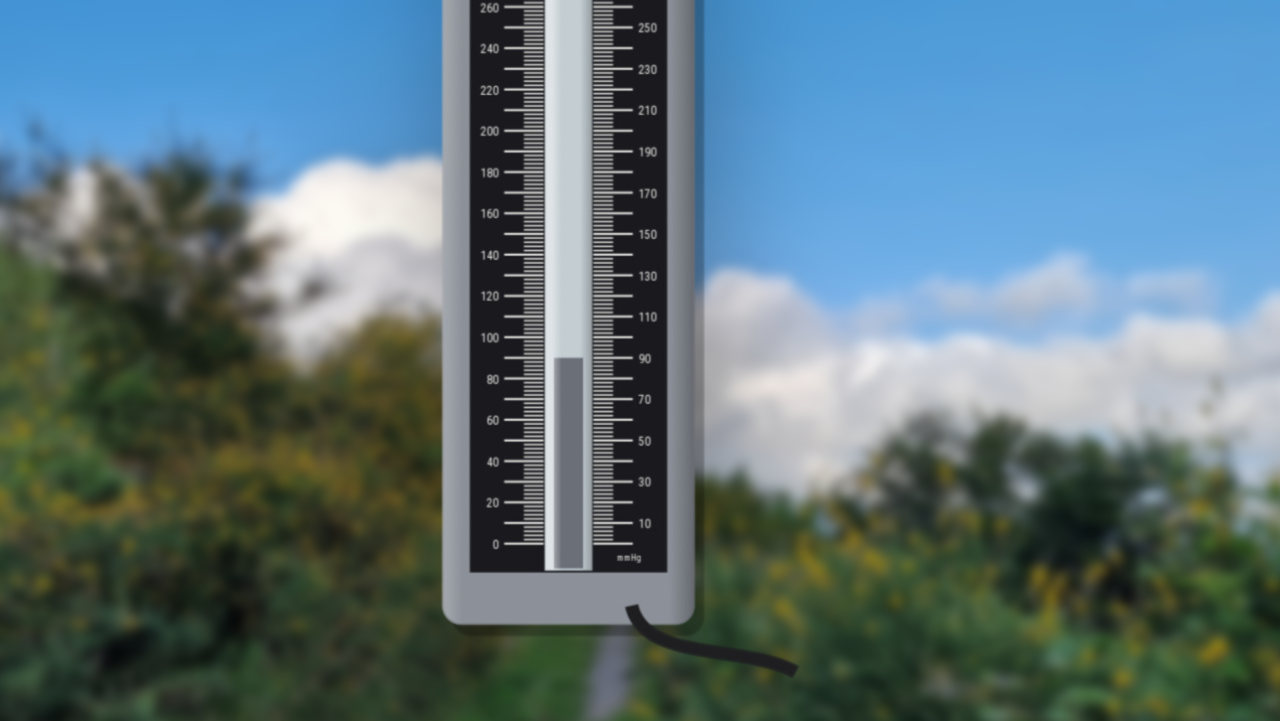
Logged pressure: 90; mmHg
